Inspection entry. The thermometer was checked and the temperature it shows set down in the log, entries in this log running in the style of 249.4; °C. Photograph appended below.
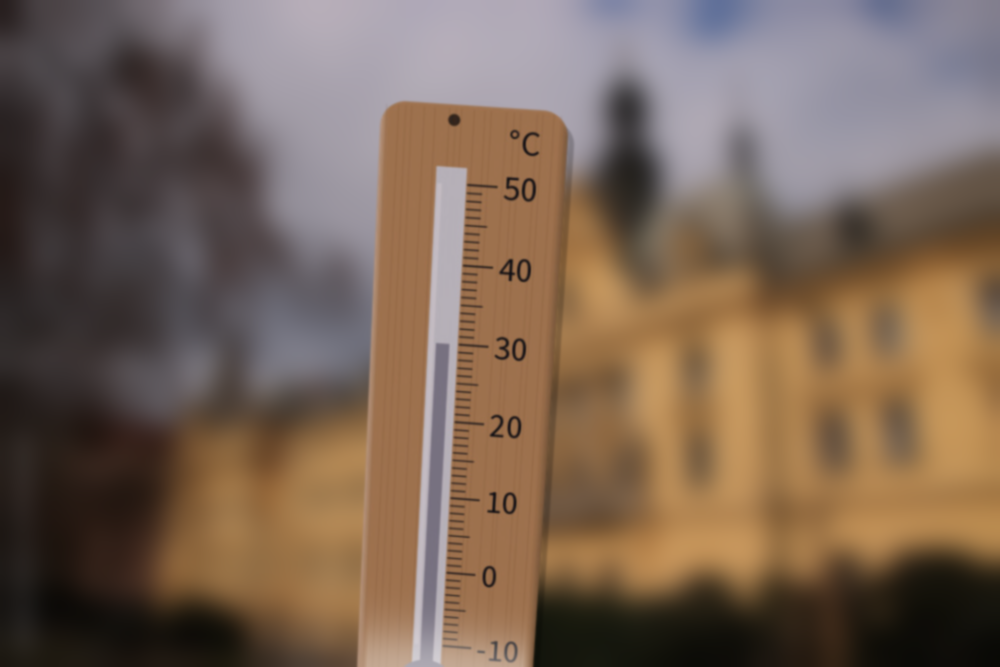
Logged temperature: 30; °C
